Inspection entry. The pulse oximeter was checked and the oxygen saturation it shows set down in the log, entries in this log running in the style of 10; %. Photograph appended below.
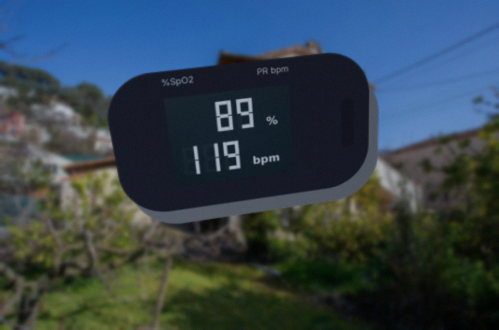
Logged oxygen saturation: 89; %
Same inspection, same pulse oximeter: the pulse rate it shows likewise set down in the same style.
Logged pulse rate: 119; bpm
